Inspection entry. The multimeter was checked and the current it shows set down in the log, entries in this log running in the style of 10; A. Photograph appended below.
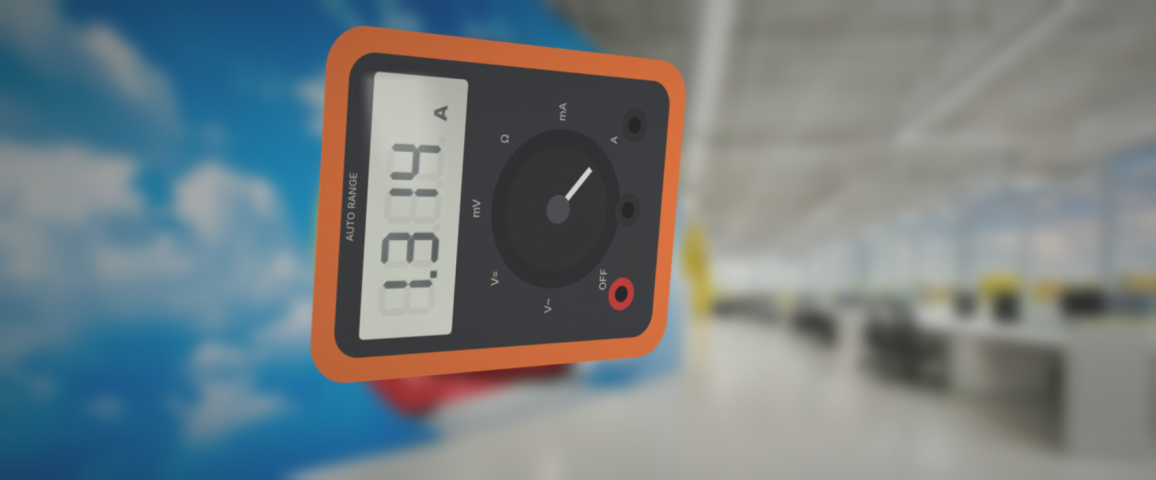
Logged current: 1.314; A
